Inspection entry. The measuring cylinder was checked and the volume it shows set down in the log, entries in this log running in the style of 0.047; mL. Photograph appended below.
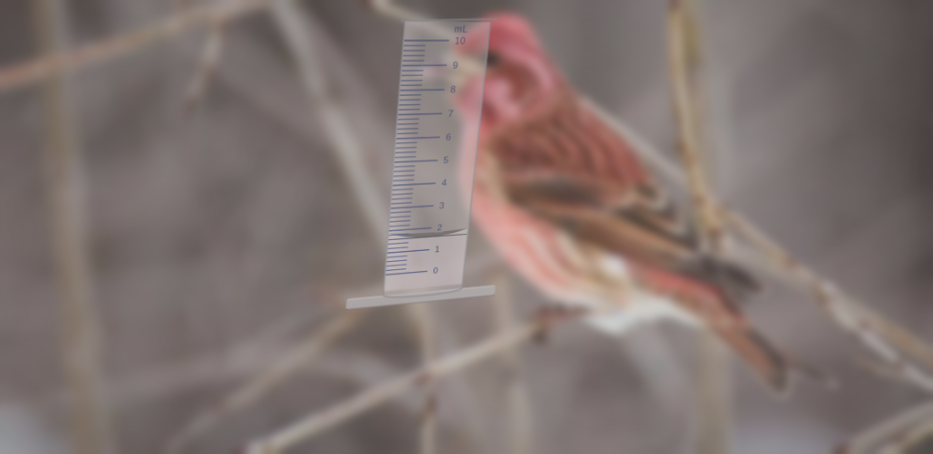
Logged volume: 1.6; mL
